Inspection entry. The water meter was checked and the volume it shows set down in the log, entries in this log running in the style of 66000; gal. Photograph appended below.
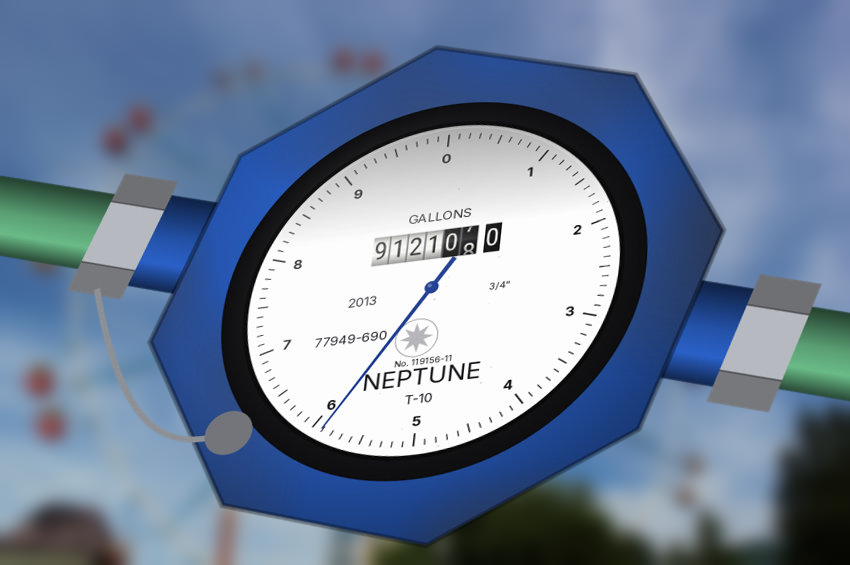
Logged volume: 9121075.9; gal
